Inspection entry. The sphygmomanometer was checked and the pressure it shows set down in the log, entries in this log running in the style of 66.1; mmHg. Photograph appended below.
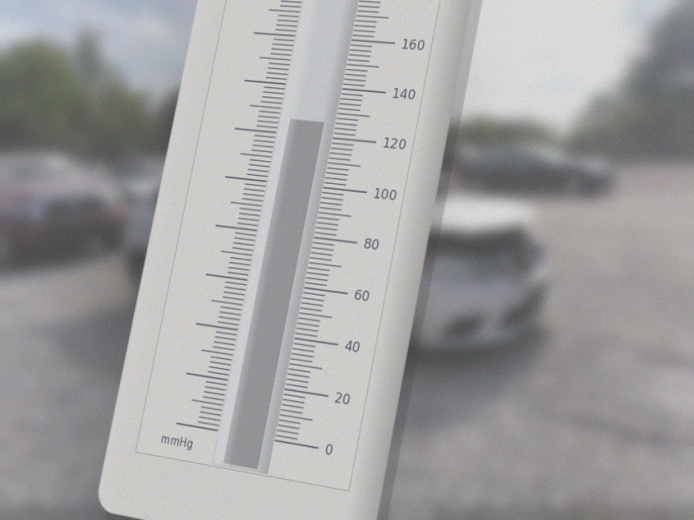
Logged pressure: 126; mmHg
